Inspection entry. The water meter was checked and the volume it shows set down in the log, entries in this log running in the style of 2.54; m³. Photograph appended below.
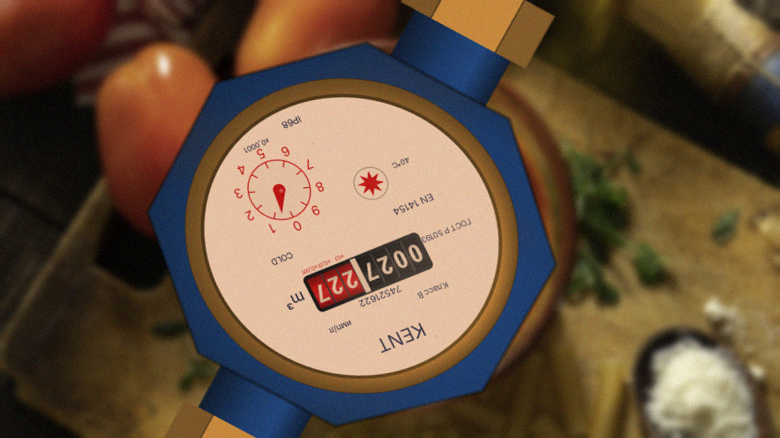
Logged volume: 27.2270; m³
